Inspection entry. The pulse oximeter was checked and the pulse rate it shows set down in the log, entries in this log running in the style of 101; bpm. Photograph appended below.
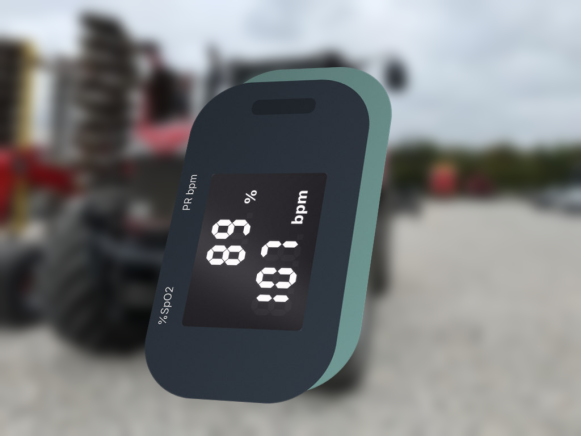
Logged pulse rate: 107; bpm
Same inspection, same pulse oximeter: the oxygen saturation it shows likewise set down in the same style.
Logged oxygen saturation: 89; %
